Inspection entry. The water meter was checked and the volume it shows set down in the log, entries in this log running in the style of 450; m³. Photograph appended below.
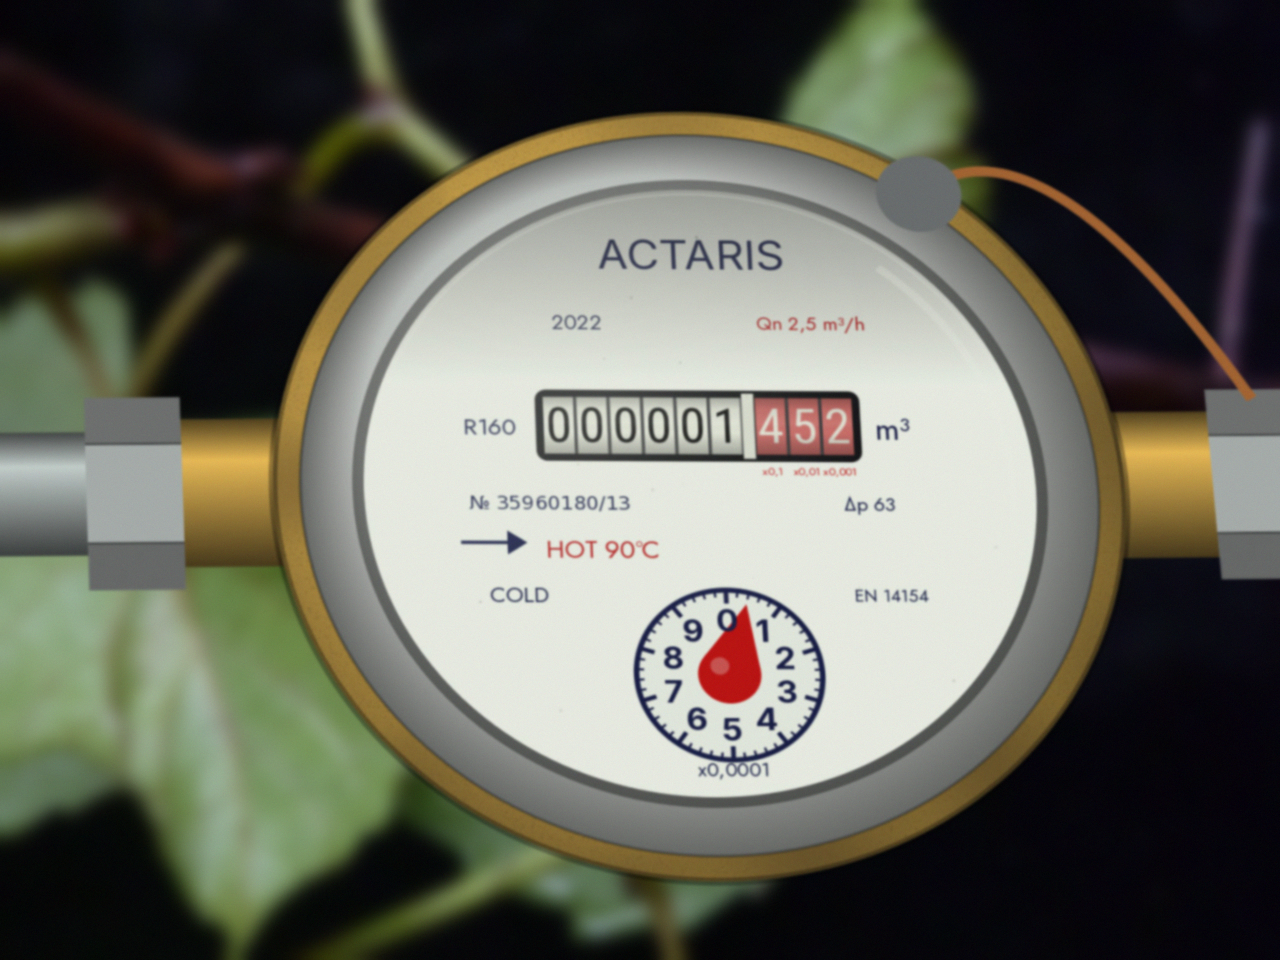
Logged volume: 1.4520; m³
